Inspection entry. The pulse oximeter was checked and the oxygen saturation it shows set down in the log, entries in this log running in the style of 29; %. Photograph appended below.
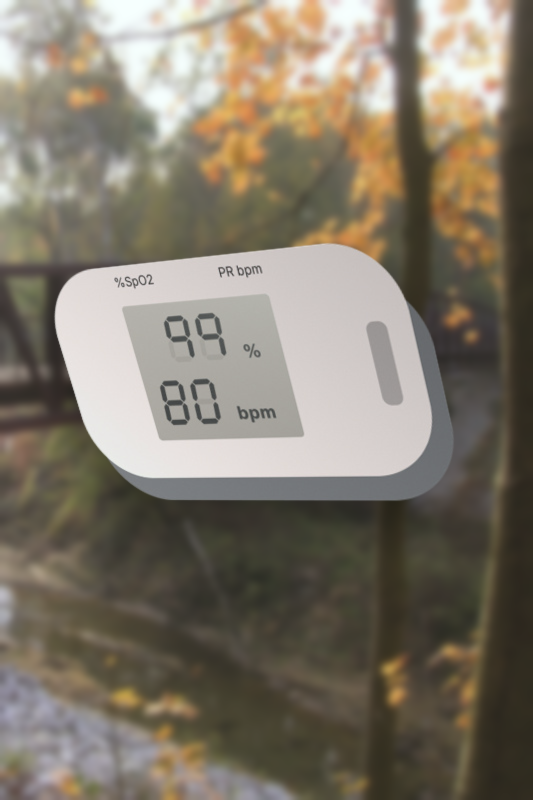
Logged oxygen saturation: 99; %
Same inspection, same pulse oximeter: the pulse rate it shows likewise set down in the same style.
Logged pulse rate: 80; bpm
